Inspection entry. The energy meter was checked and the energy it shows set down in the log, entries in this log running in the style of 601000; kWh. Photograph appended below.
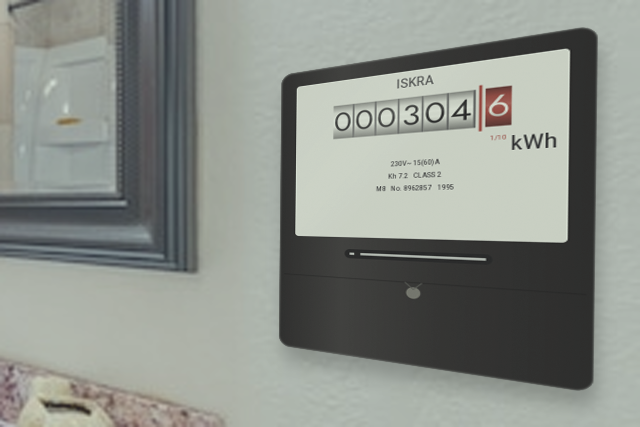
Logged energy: 304.6; kWh
